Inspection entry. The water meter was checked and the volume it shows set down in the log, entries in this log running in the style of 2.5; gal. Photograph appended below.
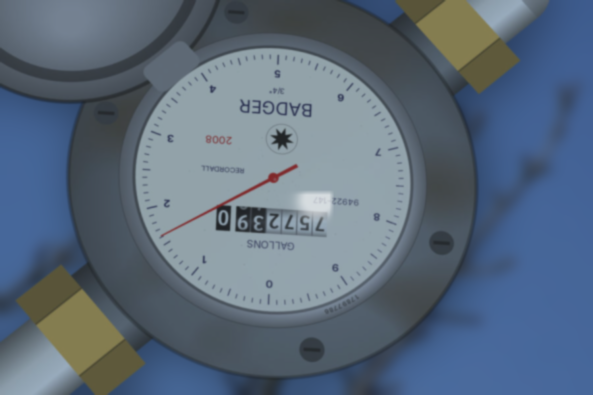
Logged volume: 7572391.6; gal
